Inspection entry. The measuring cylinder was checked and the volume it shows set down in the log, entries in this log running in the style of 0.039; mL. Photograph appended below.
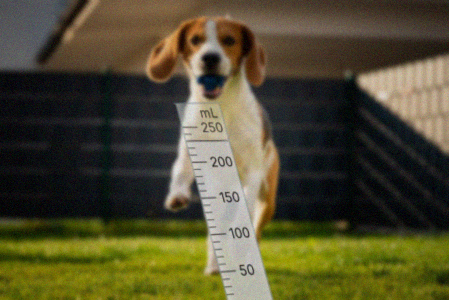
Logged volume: 230; mL
